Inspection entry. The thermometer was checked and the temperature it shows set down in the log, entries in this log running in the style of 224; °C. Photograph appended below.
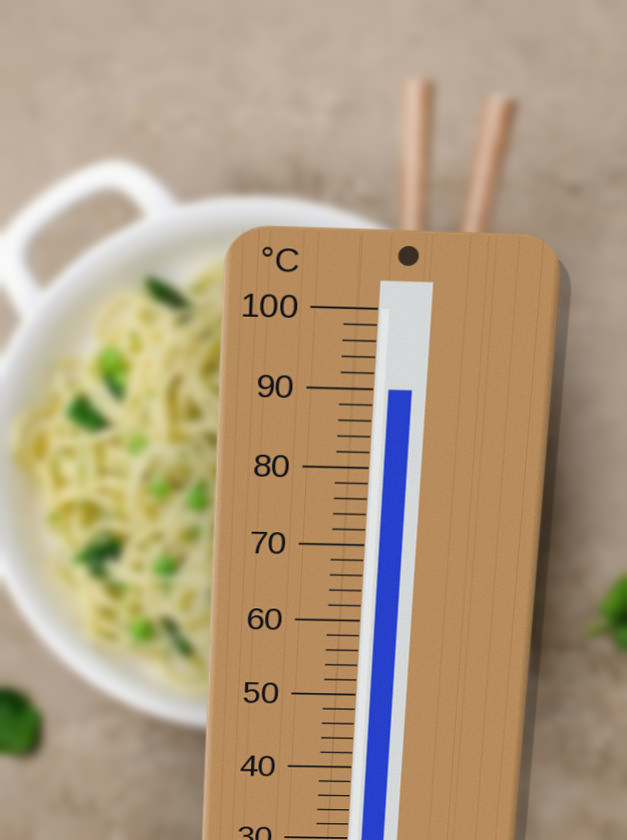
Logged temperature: 90; °C
